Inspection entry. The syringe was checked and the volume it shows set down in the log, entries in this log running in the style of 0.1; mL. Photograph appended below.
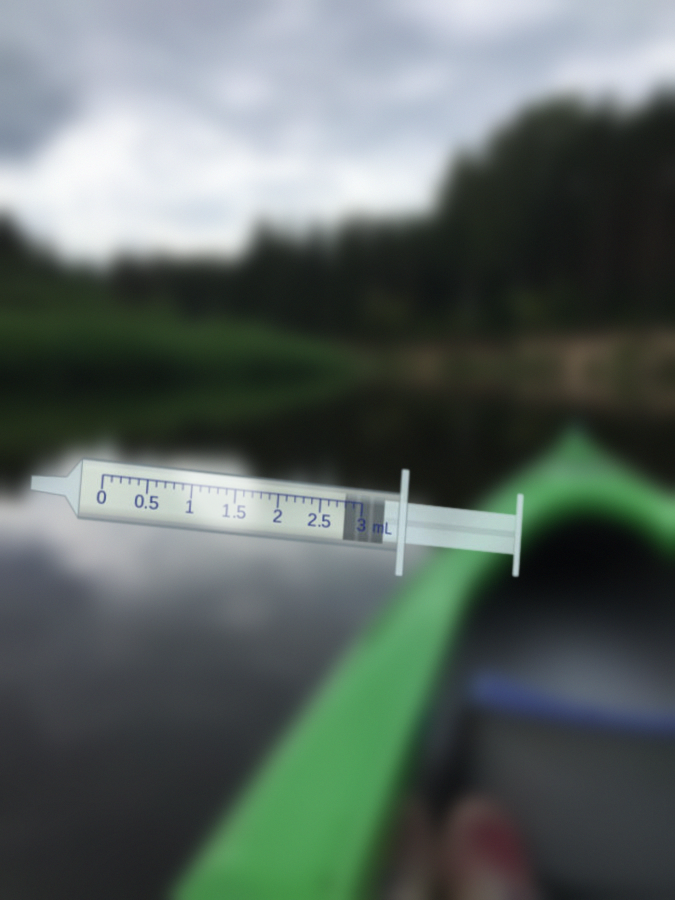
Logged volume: 2.8; mL
